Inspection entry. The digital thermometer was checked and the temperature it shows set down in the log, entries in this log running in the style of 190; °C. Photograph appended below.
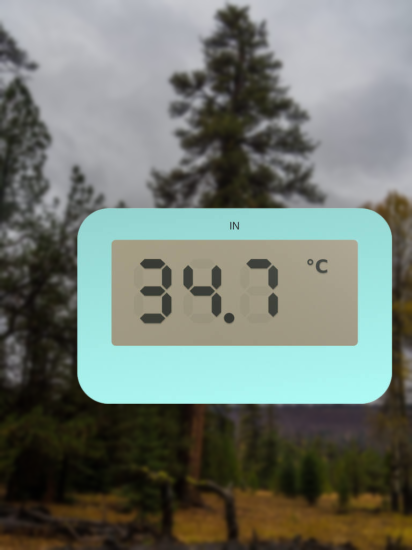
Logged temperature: 34.7; °C
